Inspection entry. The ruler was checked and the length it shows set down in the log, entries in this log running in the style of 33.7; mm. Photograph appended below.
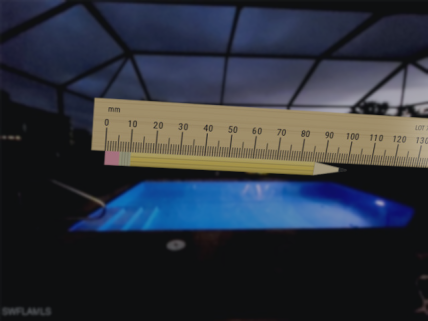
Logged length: 100; mm
